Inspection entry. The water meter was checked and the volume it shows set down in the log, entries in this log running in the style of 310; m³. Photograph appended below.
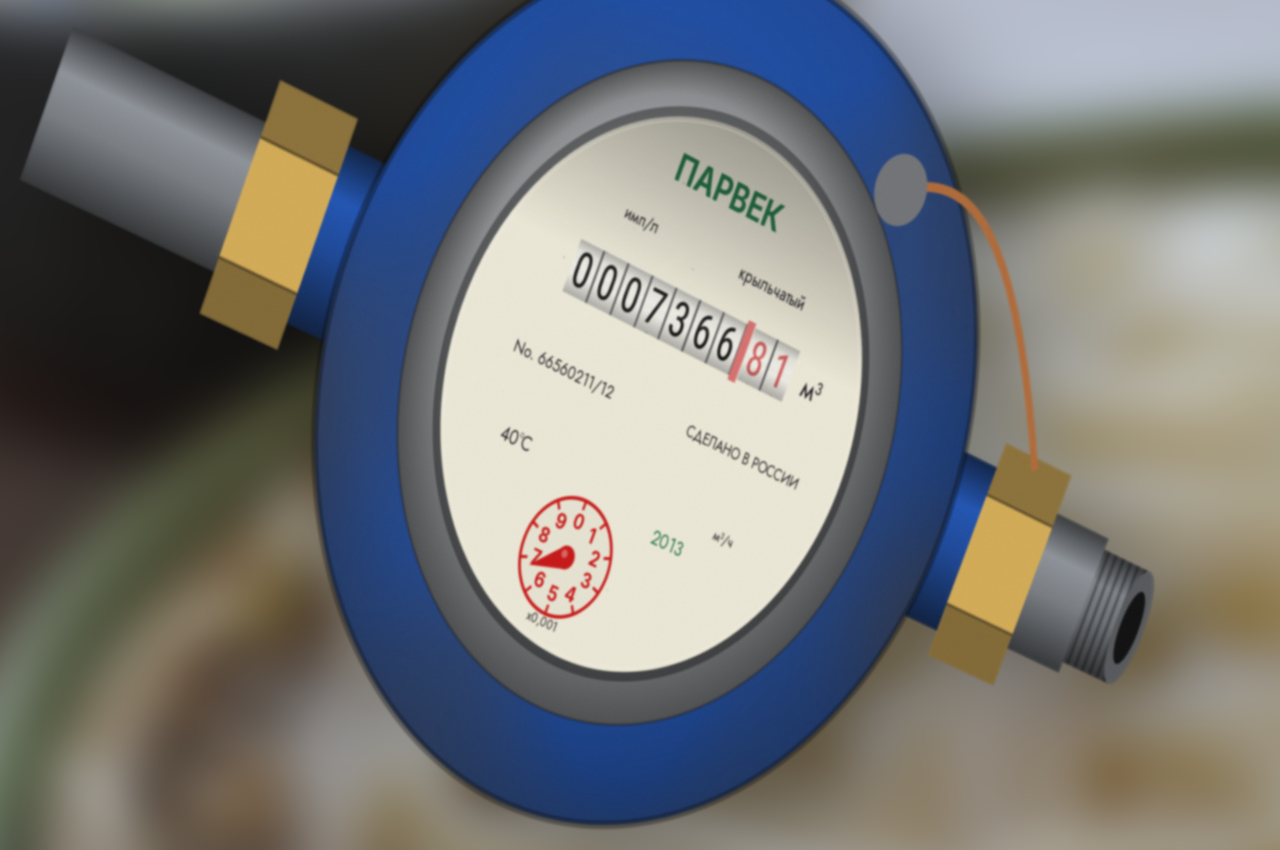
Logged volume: 7366.816; m³
